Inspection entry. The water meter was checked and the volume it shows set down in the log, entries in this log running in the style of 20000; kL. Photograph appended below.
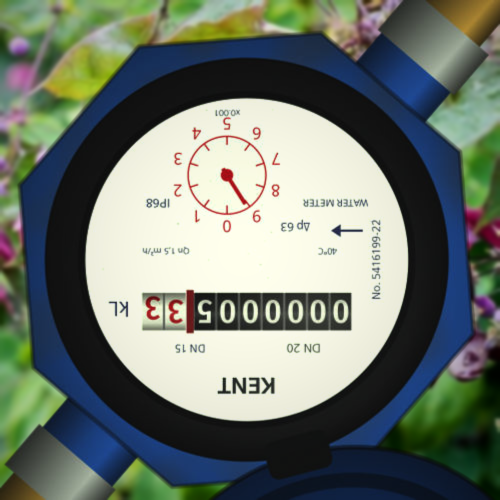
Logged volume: 5.329; kL
